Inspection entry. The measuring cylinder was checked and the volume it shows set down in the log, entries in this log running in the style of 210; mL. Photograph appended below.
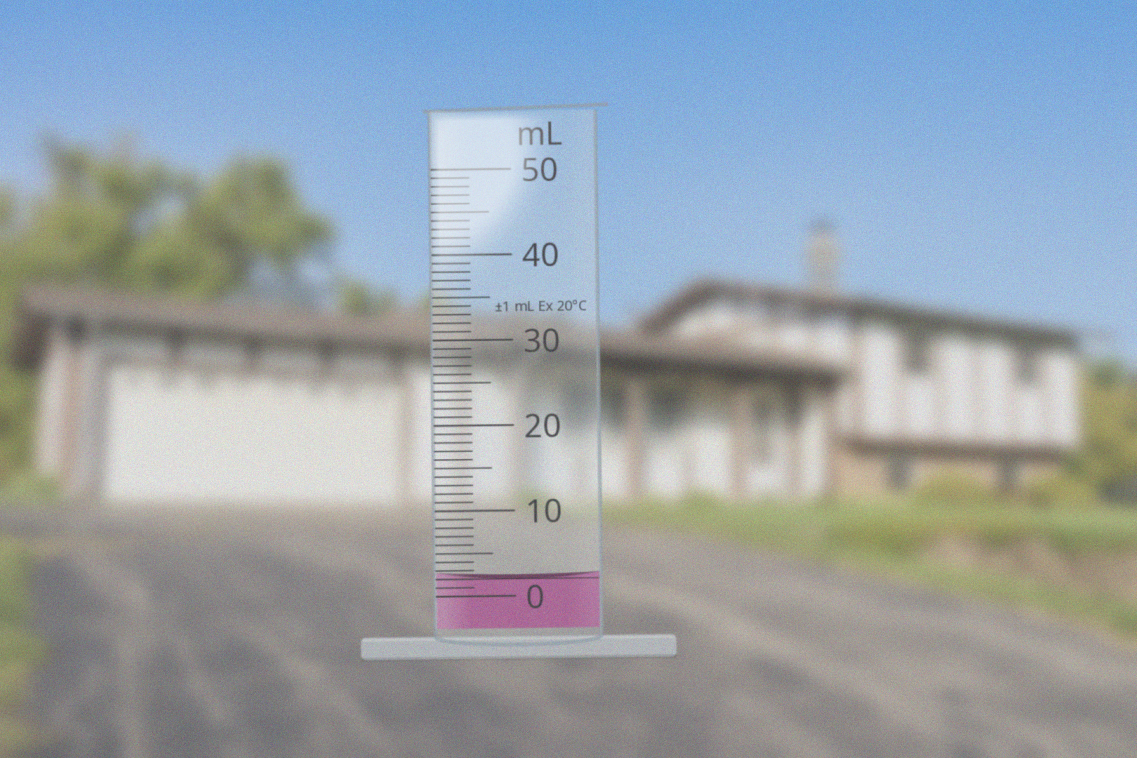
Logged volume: 2; mL
